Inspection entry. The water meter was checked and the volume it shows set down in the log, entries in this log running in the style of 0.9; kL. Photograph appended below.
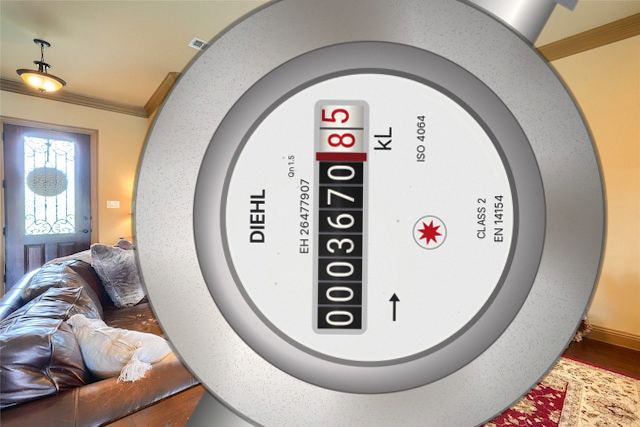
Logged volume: 3670.85; kL
